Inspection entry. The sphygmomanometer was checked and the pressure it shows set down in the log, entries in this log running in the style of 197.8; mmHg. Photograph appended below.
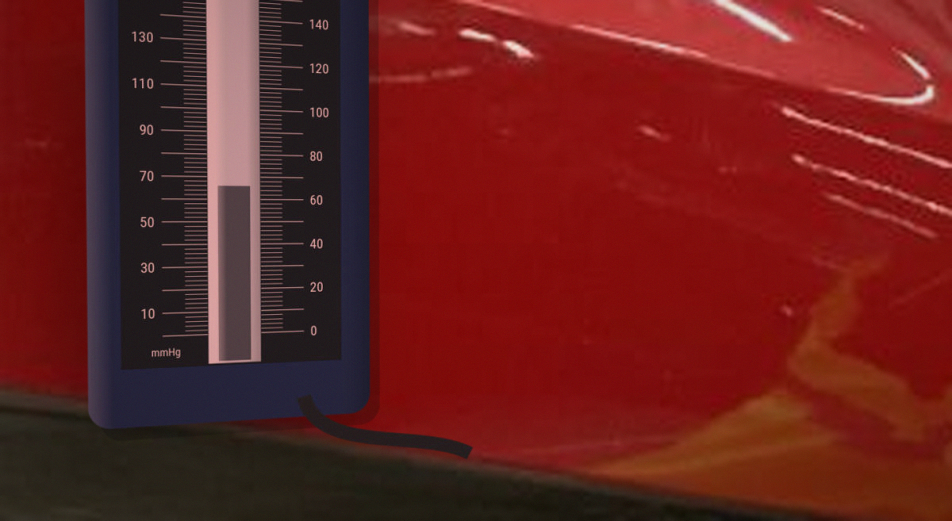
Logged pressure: 66; mmHg
